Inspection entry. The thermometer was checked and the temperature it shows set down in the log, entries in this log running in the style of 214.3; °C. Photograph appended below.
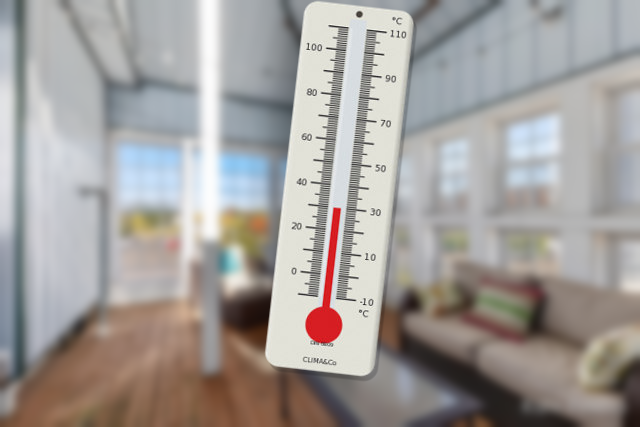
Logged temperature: 30; °C
